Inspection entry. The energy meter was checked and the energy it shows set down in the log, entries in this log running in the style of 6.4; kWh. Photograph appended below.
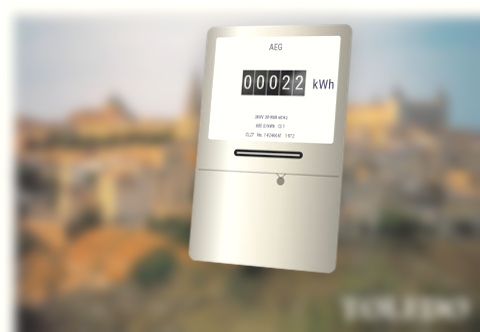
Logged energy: 22; kWh
